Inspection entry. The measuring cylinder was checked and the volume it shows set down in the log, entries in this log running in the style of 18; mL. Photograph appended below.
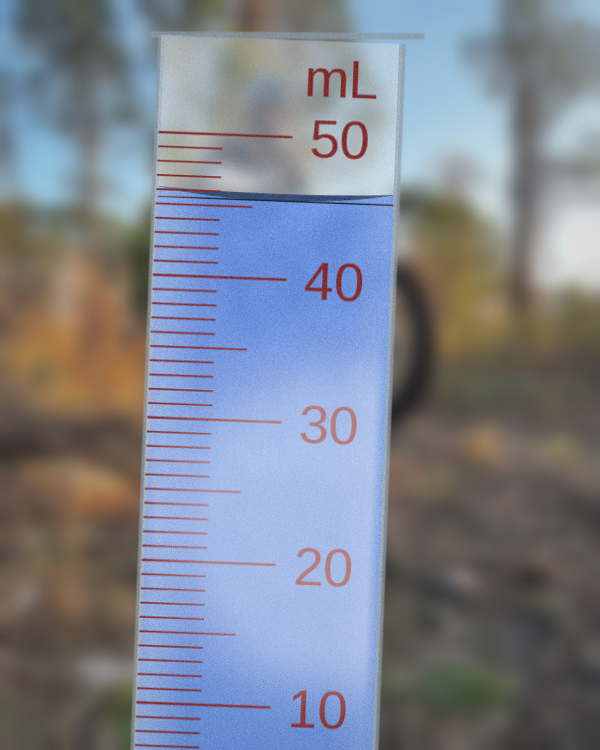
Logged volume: 45.5; mL
